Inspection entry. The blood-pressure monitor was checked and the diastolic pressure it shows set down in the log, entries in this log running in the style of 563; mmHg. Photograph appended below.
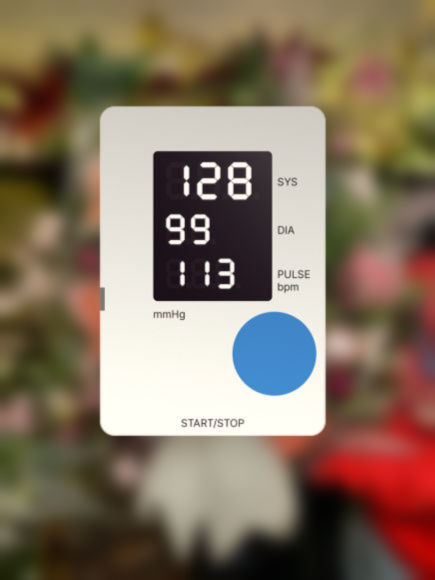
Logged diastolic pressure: 99; mmHg
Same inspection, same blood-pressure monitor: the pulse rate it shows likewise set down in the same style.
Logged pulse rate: 113; bpm
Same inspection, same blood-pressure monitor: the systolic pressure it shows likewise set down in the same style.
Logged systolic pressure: 128; mmHg
